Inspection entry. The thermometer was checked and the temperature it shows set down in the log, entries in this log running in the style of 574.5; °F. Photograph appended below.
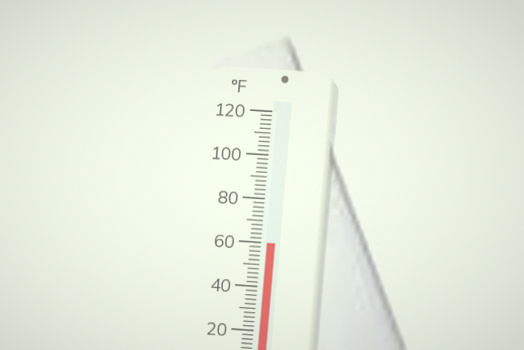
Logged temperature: 60; °F
